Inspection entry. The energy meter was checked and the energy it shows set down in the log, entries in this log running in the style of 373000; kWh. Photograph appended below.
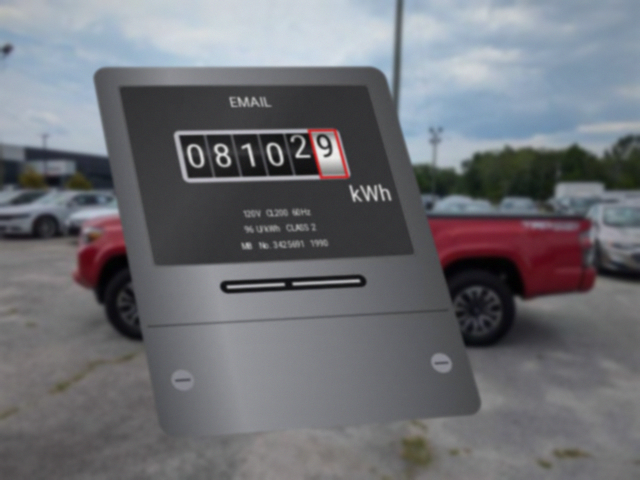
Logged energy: 8102.9; kWh
